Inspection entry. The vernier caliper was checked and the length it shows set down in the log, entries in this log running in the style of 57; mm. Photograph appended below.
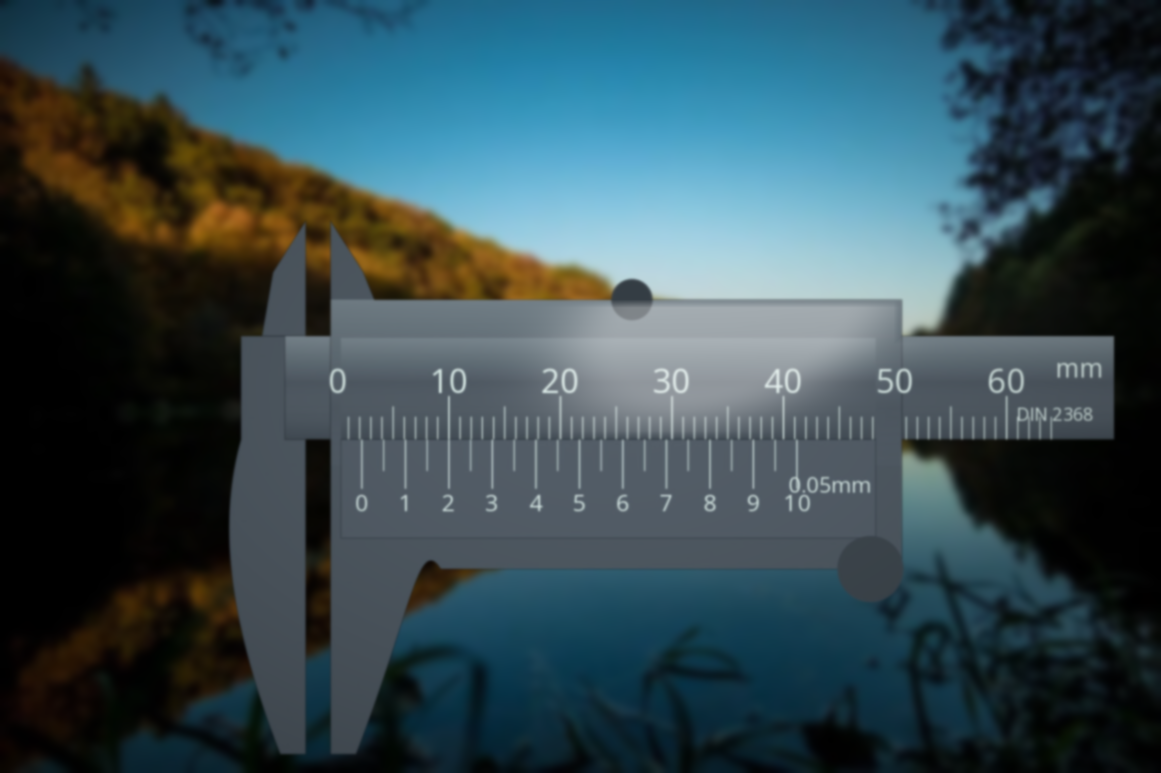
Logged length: 2.2; mm
